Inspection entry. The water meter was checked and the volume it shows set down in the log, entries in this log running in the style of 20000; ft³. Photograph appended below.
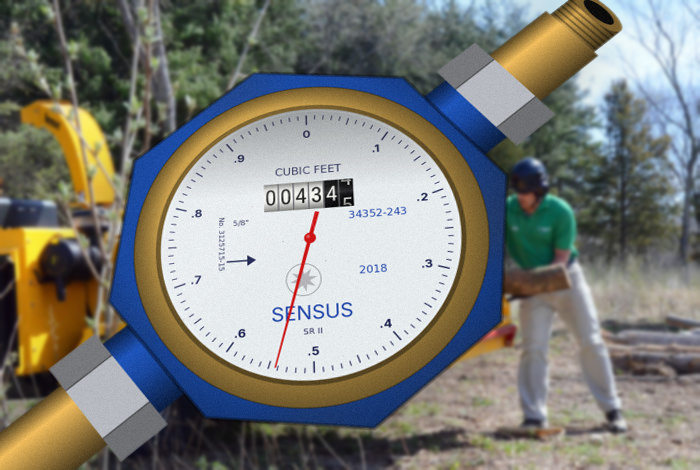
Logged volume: 4344.54; ft³
